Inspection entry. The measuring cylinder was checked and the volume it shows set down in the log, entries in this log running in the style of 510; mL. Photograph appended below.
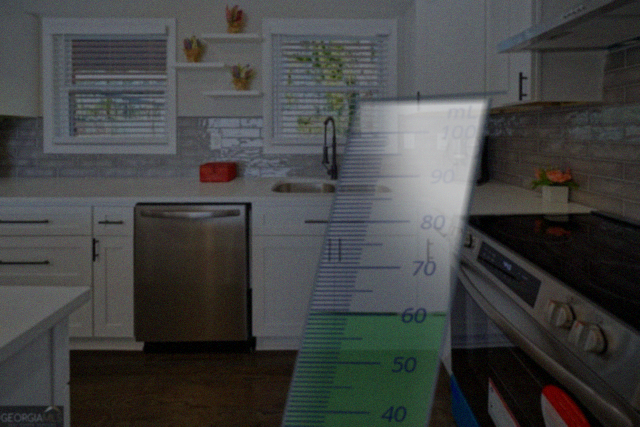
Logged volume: 60; mL
